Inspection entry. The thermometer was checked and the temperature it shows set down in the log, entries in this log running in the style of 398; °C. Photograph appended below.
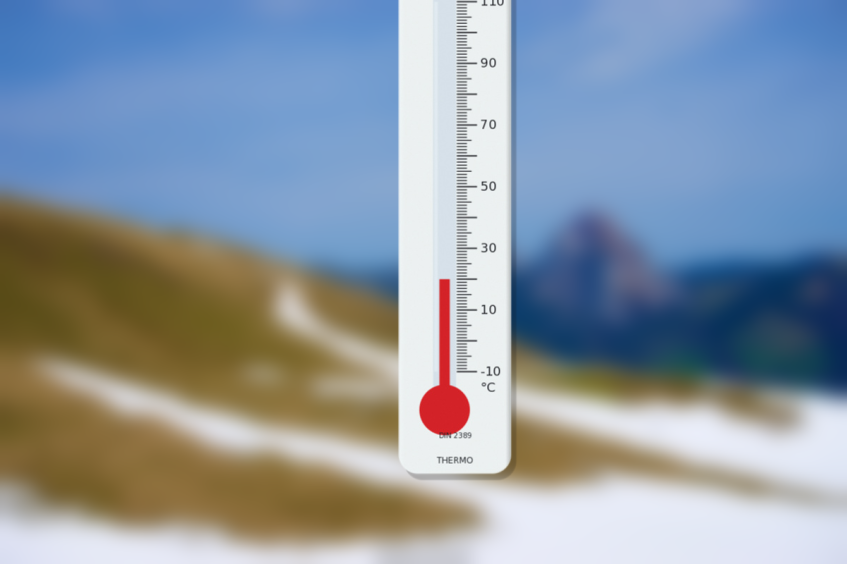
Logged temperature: 20; °C
